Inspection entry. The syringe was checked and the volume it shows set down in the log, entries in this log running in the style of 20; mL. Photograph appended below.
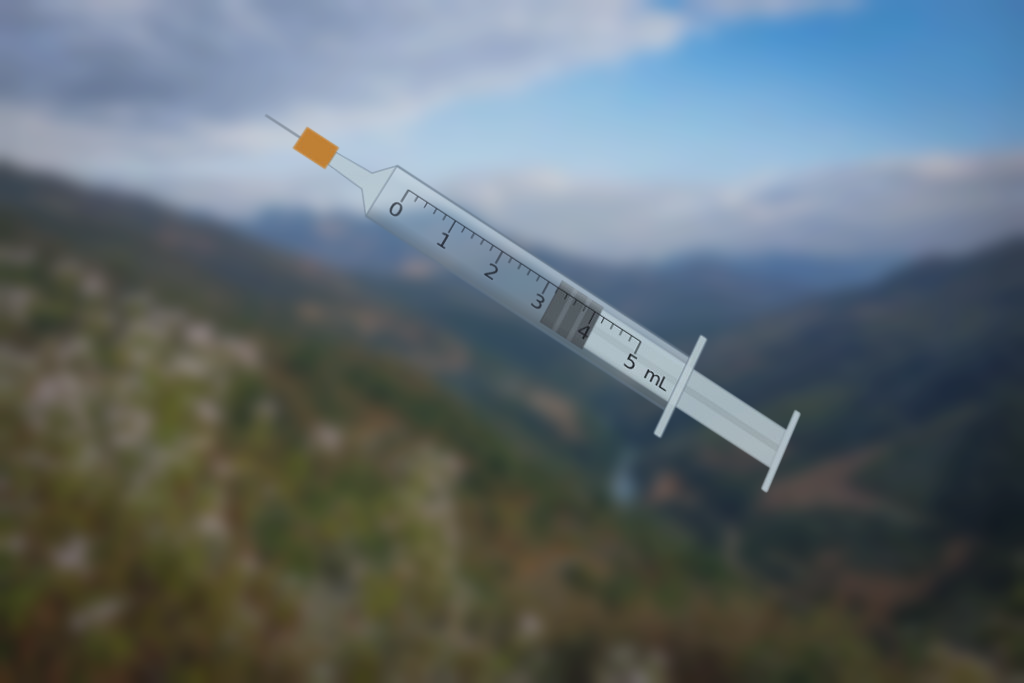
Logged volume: 3.2; mL
